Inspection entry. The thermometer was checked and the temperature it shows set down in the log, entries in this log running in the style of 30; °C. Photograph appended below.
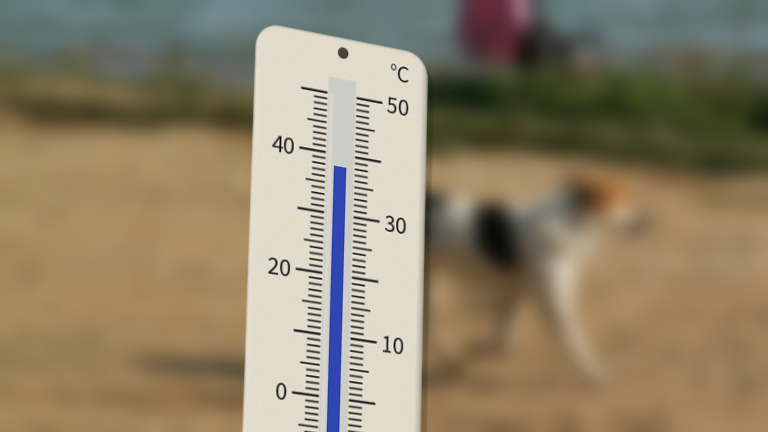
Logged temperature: 38; °C
